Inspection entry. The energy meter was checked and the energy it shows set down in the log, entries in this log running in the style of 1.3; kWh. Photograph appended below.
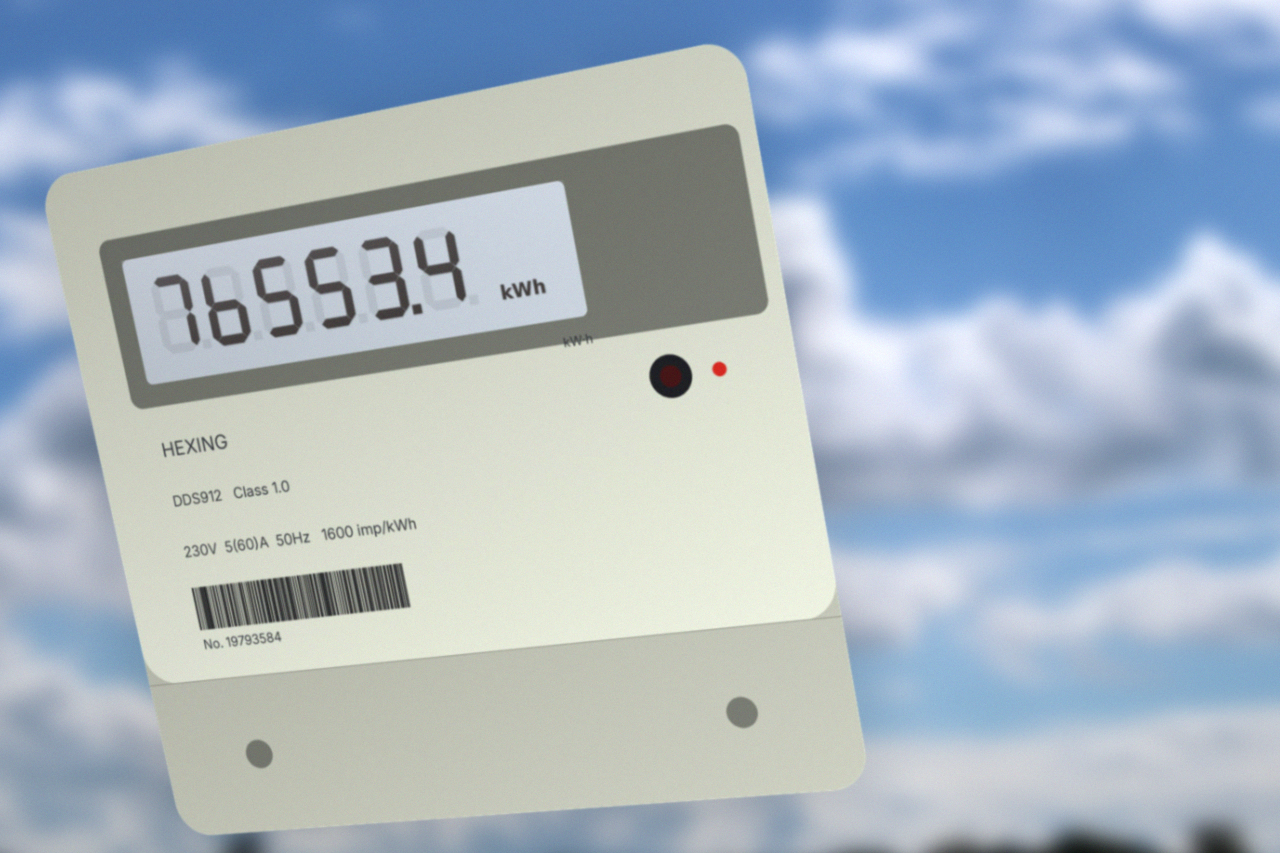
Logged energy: 76553.4; kWh
